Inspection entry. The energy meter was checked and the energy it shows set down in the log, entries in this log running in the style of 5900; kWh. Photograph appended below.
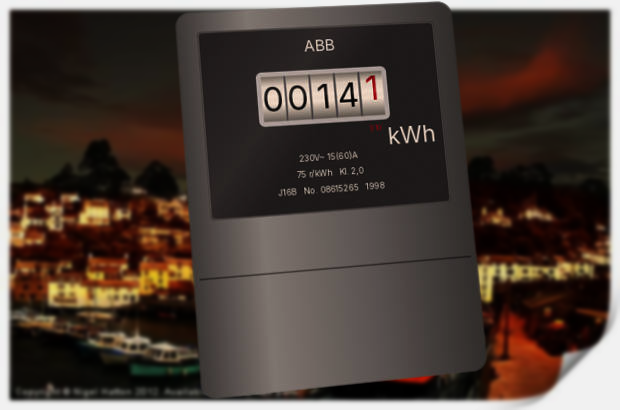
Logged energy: 14.1; kWh
